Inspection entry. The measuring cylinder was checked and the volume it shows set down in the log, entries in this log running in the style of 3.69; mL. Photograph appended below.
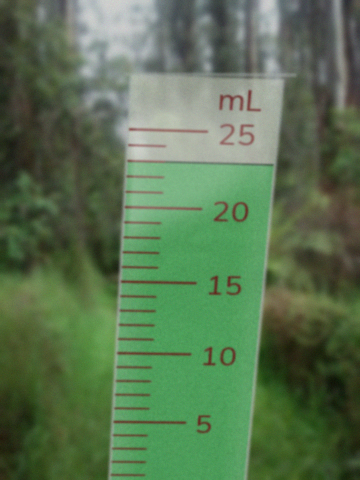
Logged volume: 23; mL
